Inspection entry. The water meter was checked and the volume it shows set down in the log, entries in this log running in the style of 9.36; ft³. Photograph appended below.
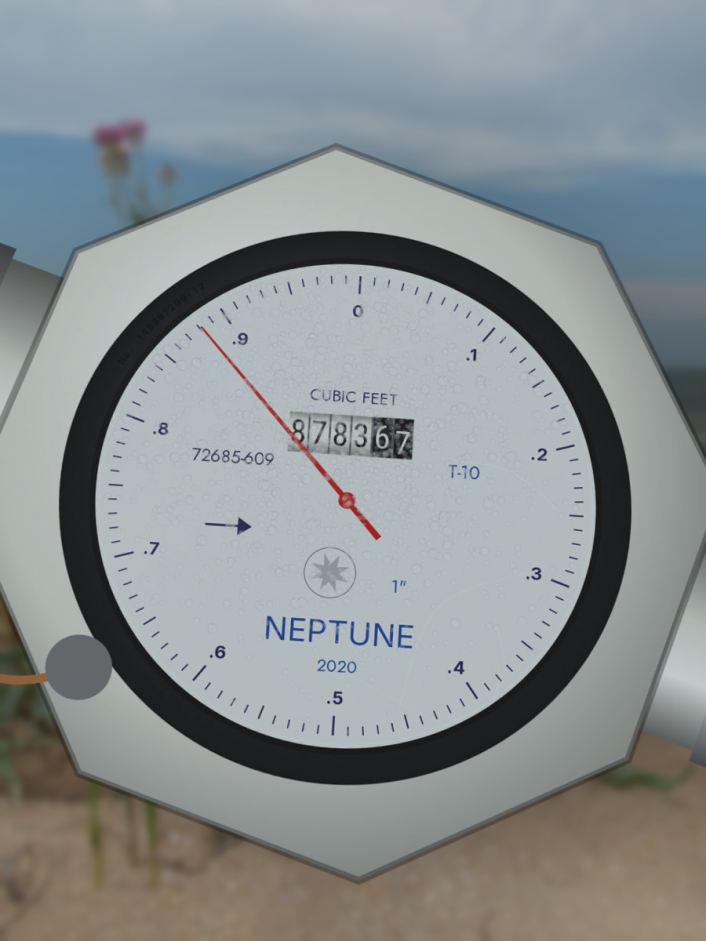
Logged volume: 878366.88; ft³
